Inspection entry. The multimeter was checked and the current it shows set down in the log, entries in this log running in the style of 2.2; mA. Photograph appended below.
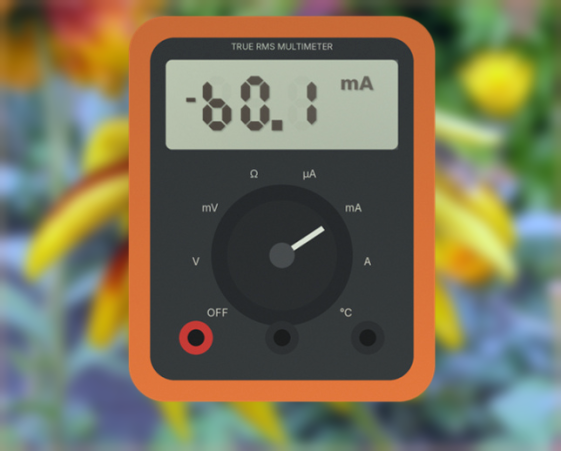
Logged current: -60.1; mA
